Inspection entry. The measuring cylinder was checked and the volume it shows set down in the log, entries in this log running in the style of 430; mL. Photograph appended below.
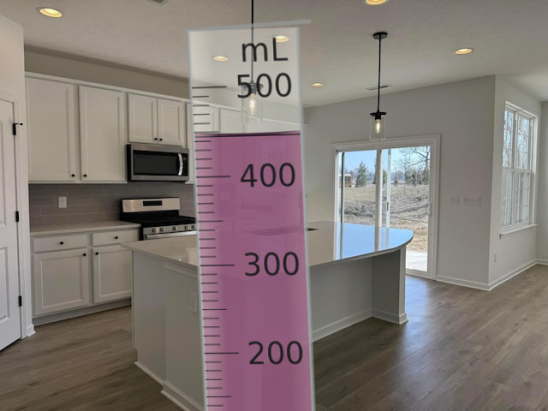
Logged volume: 445; mL
